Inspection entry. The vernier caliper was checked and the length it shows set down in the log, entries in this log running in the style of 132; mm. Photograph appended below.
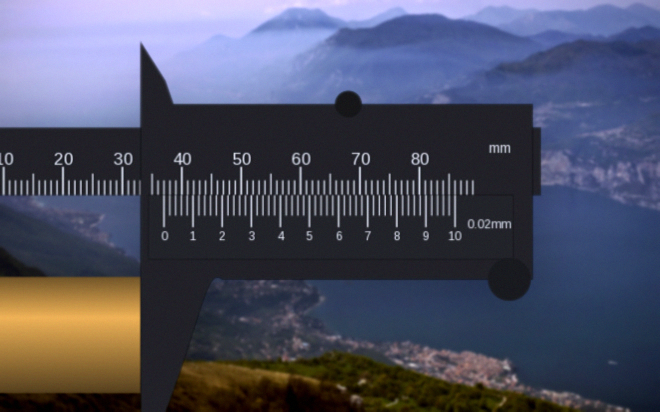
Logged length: 37.0; mm
